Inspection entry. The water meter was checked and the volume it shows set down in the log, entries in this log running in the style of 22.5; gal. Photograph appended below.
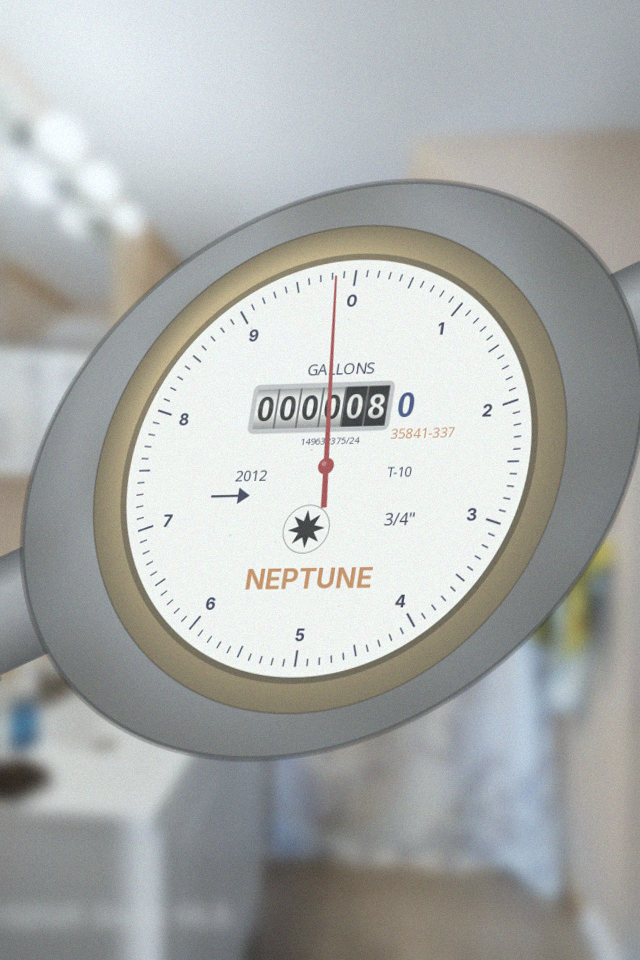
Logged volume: 79.8; gal
